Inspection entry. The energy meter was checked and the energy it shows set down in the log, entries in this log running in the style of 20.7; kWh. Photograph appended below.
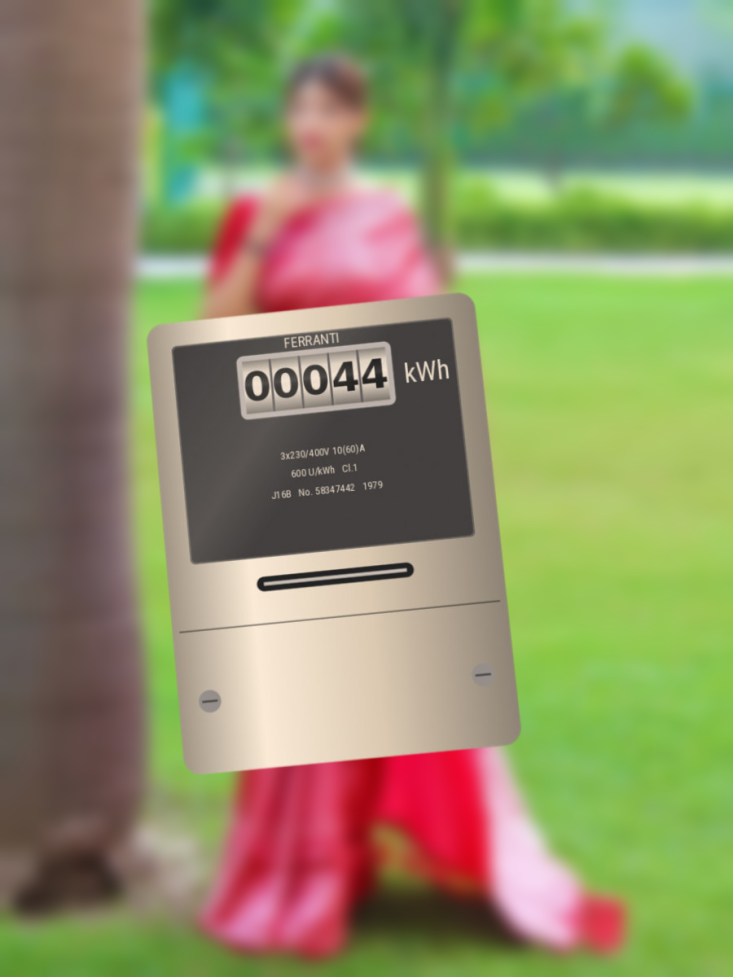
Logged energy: 44; kWh
